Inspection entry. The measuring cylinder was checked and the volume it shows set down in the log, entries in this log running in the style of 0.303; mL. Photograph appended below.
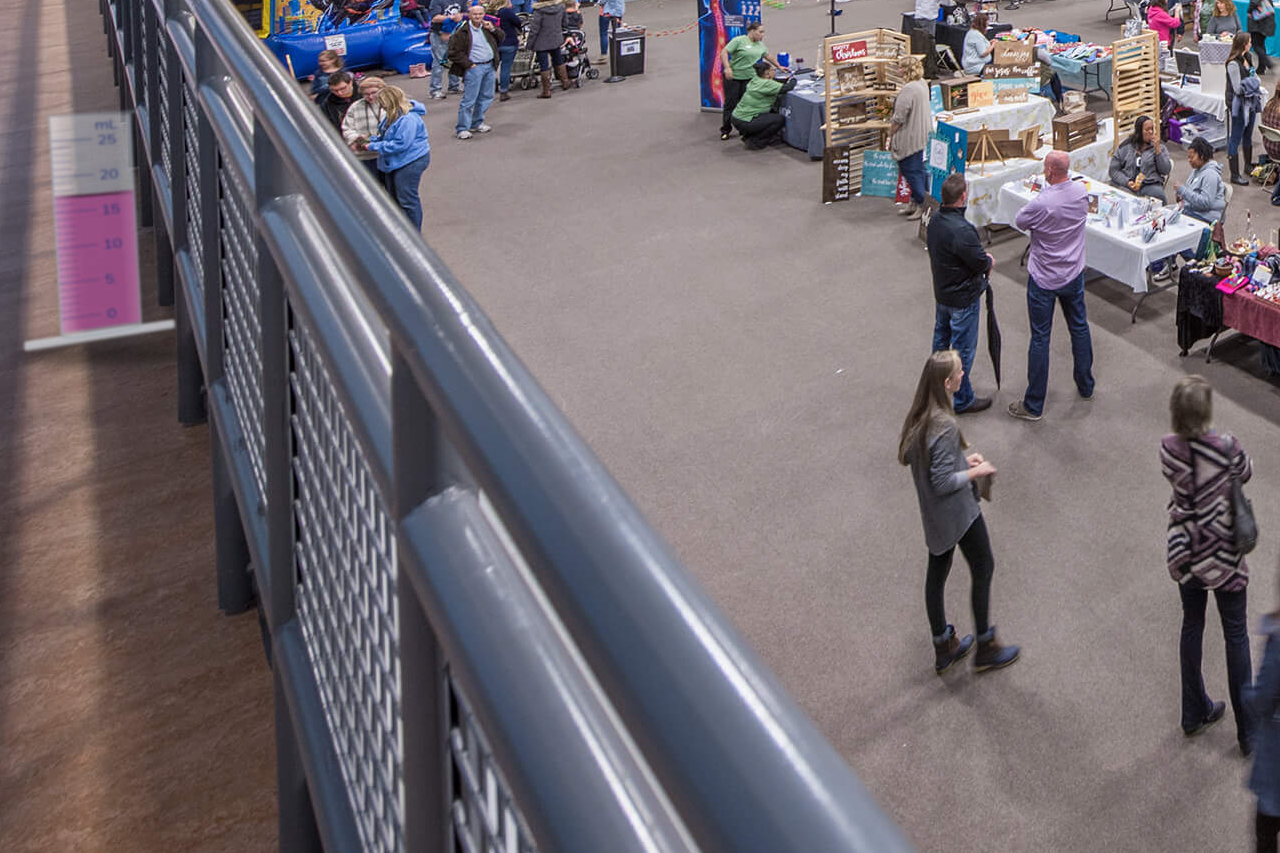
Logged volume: 17; mL
